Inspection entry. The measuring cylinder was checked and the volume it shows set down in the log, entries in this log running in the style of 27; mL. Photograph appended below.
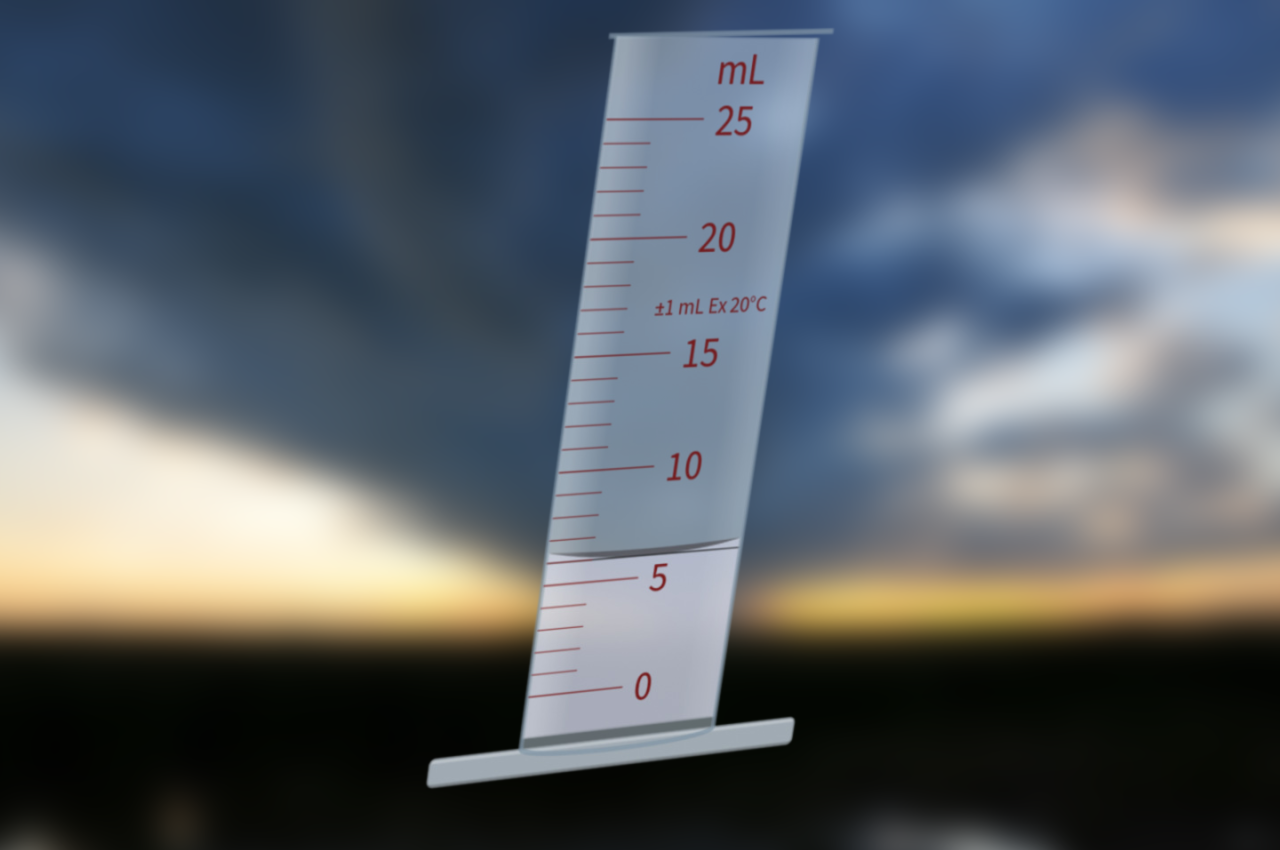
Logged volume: 6; mL
